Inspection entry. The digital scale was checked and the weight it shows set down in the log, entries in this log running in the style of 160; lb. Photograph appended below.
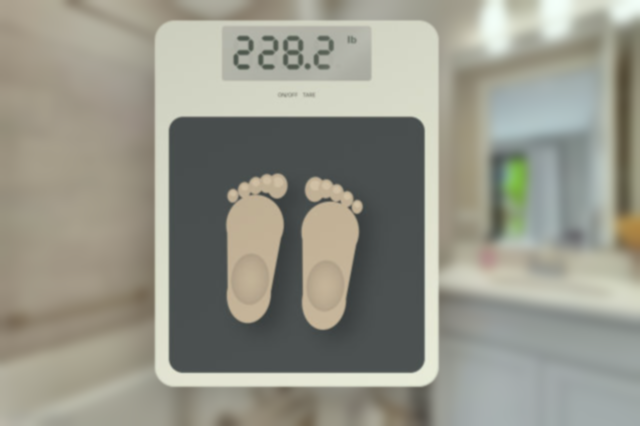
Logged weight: 228.2; lb
